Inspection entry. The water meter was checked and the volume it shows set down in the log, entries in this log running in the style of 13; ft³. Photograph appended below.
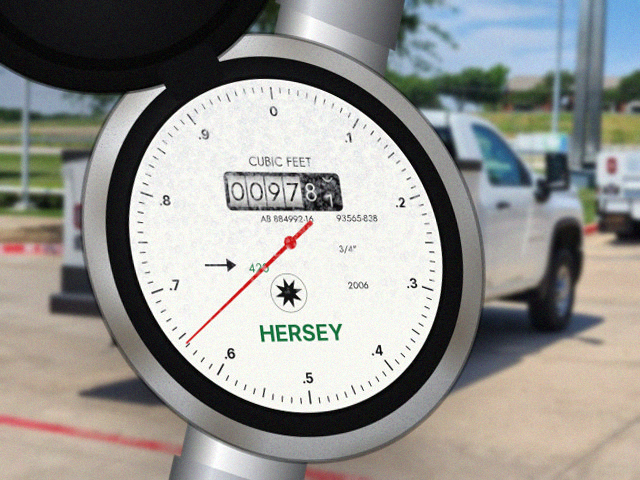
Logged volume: 9780.64; ft³
